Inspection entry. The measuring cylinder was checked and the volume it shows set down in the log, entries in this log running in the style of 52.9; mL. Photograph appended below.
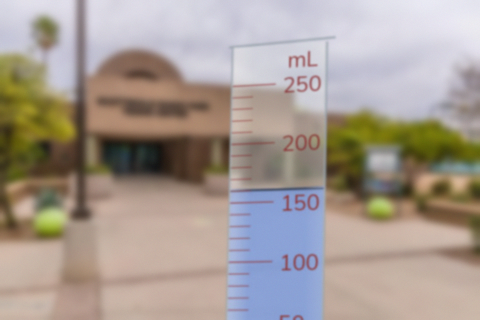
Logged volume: 160; mL
